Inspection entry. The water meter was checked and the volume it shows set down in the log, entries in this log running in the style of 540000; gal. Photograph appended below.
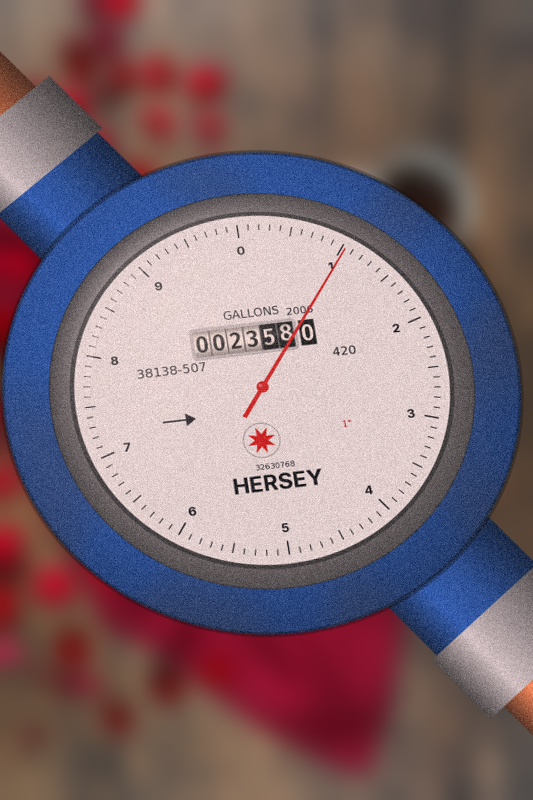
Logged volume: 23581.0; gal
